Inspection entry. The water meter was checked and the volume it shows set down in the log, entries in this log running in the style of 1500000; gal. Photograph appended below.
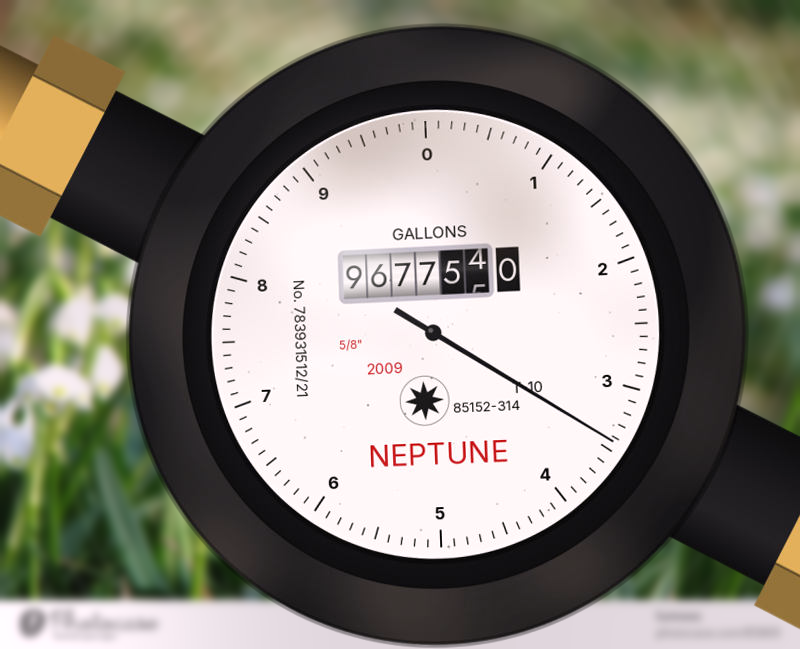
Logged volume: 9677543.4; gal
